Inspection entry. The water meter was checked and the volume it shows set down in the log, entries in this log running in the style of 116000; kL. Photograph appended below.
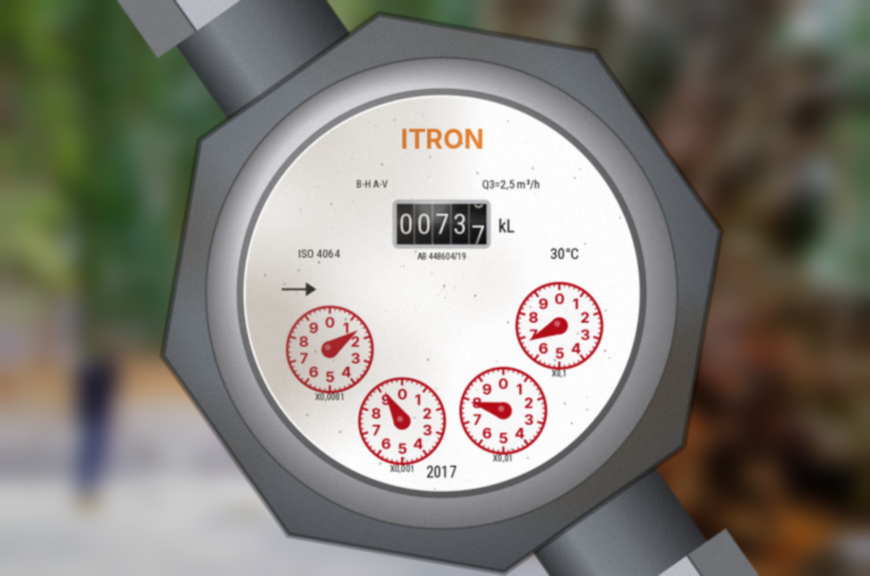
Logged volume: 736.6791; kL
